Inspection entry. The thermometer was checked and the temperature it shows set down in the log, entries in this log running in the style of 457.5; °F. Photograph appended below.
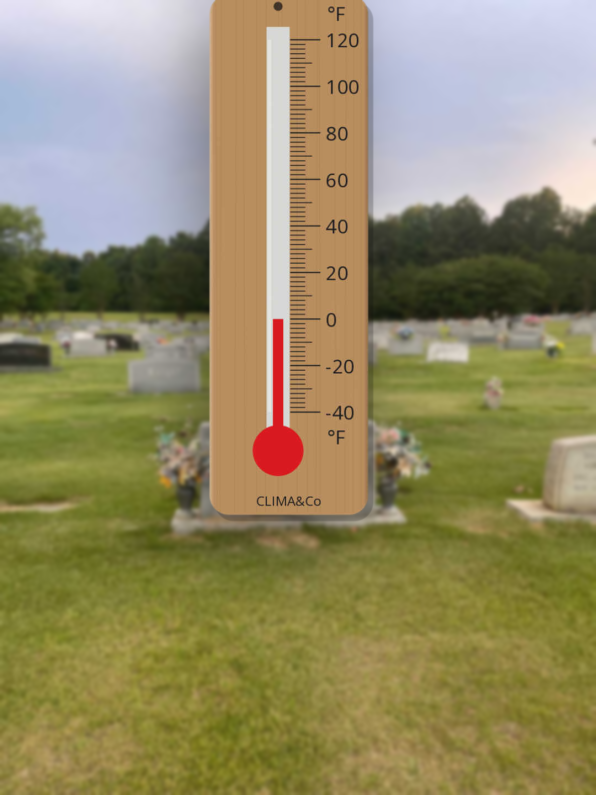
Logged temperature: 0; °F
